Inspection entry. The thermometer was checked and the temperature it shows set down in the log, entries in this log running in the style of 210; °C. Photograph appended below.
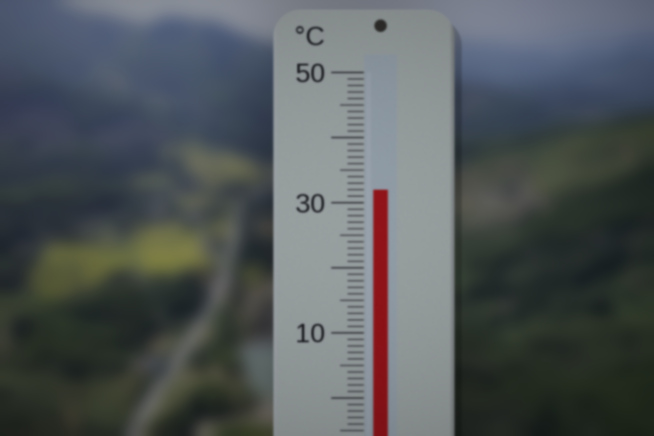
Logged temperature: 32; °C
